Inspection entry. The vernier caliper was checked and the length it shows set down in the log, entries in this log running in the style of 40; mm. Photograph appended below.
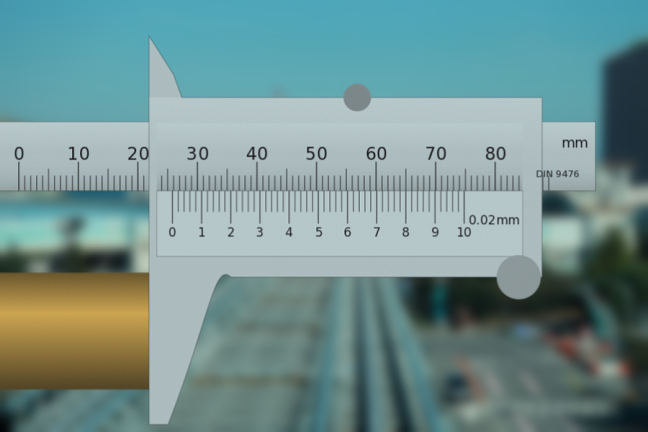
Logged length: 25.8; mm
